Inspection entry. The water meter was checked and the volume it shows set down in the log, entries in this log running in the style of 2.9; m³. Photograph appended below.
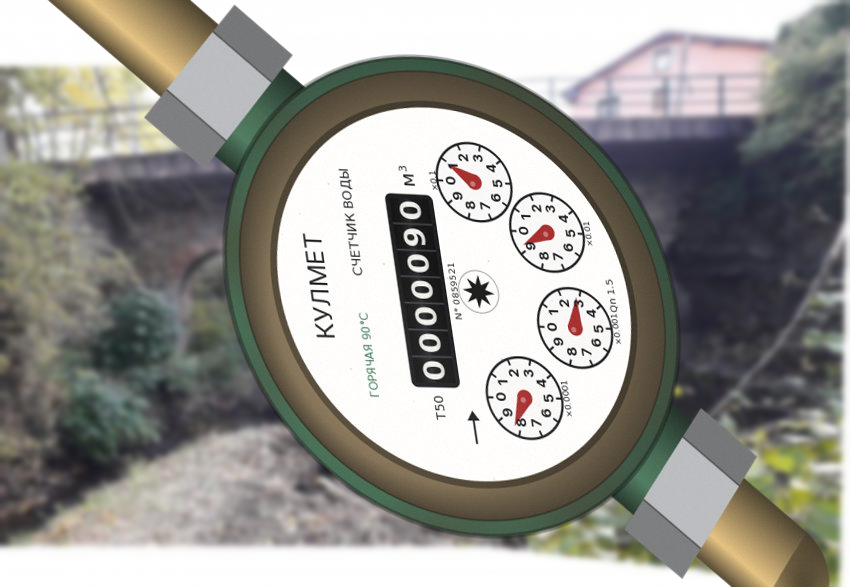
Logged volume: 90.0928; m³
